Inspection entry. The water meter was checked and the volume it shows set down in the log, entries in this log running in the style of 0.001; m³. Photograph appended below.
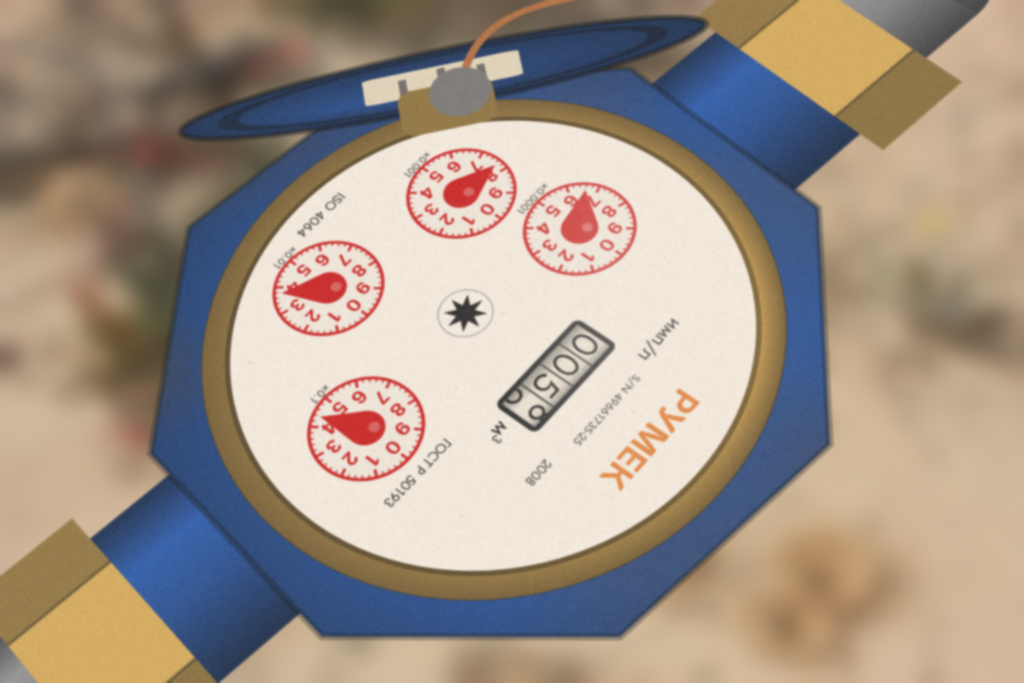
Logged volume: 58.4376; m³
